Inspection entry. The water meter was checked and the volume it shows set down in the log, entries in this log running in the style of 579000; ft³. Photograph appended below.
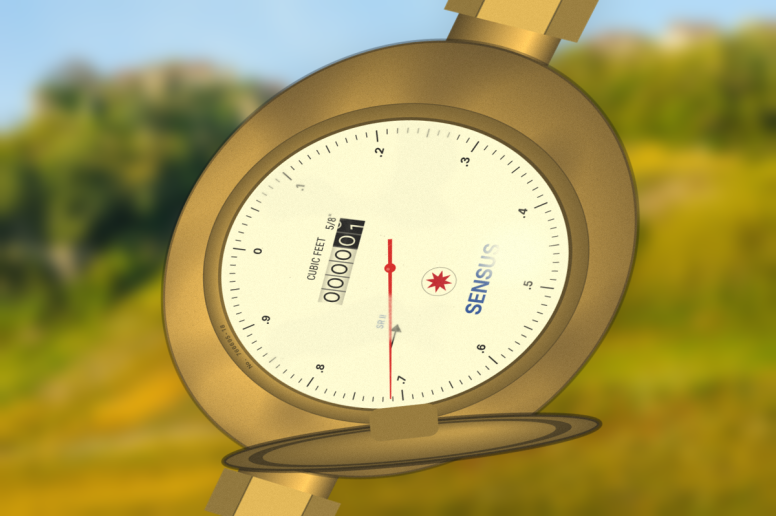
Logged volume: 0.71; ft³
